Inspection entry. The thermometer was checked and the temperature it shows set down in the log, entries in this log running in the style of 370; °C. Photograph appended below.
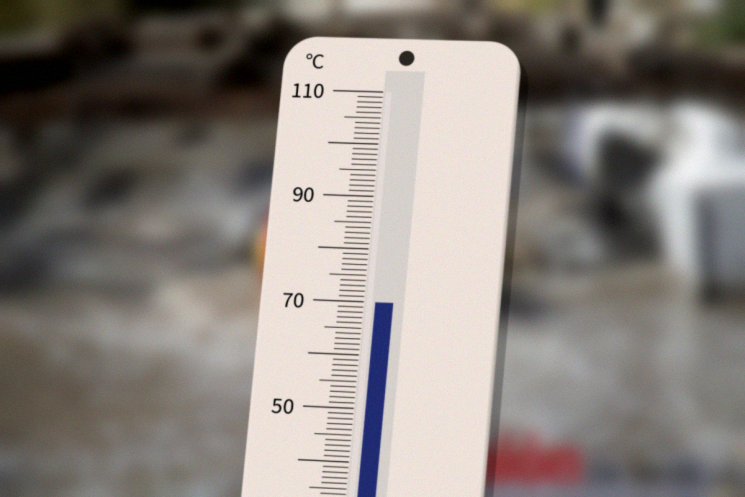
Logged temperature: 70; °C
